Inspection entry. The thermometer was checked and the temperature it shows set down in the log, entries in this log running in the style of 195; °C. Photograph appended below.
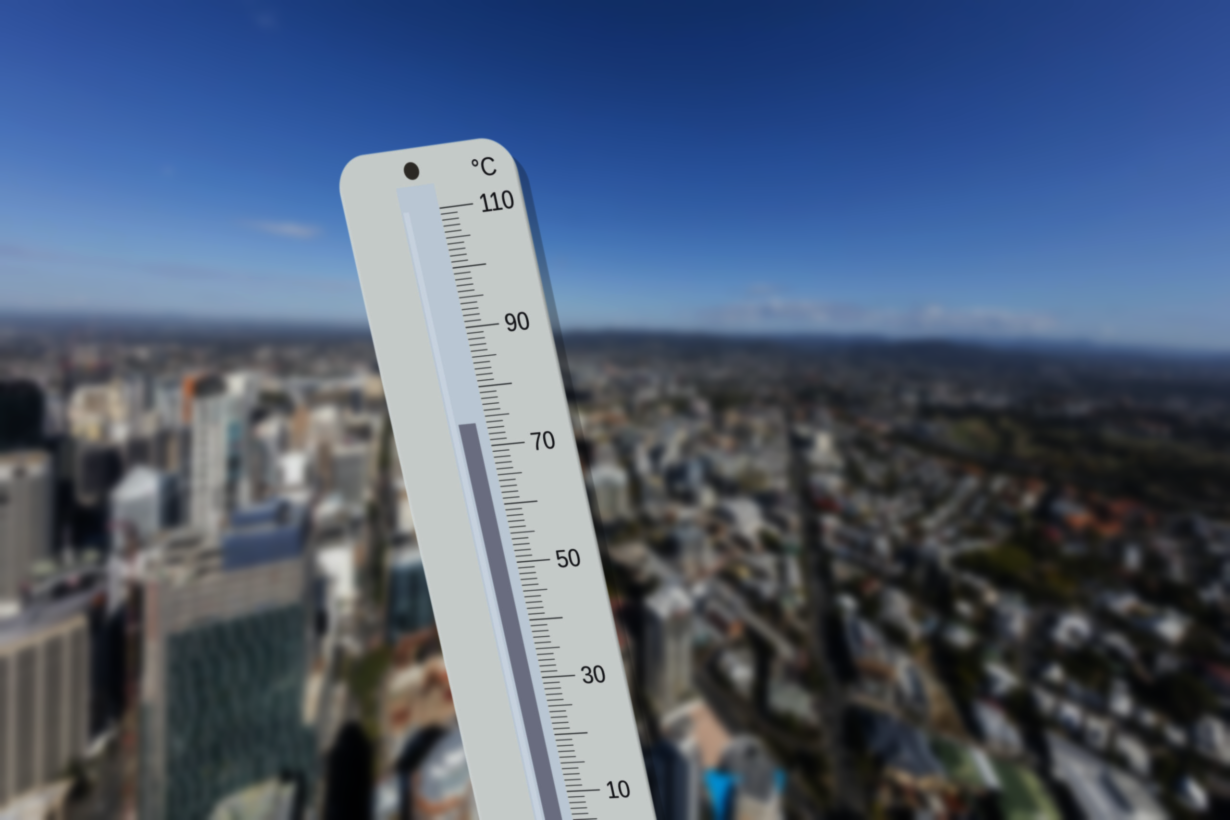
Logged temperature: 74; °C
